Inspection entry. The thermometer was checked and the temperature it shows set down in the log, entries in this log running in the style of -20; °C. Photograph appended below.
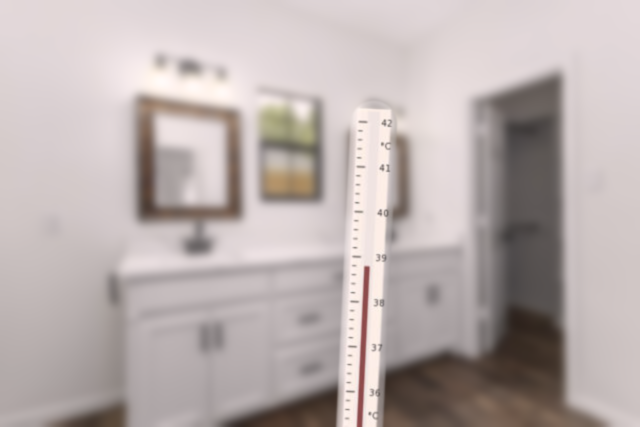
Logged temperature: 38.8; °C
